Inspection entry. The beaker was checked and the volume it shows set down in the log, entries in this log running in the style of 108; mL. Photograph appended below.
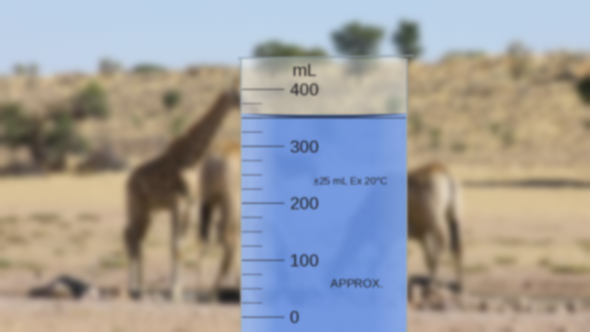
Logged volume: 350; mL
